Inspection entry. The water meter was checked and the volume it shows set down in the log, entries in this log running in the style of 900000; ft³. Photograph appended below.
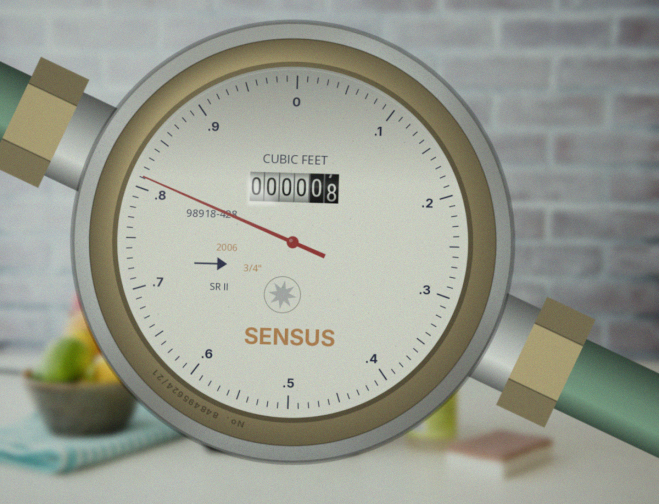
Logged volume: 7.81; ft³
